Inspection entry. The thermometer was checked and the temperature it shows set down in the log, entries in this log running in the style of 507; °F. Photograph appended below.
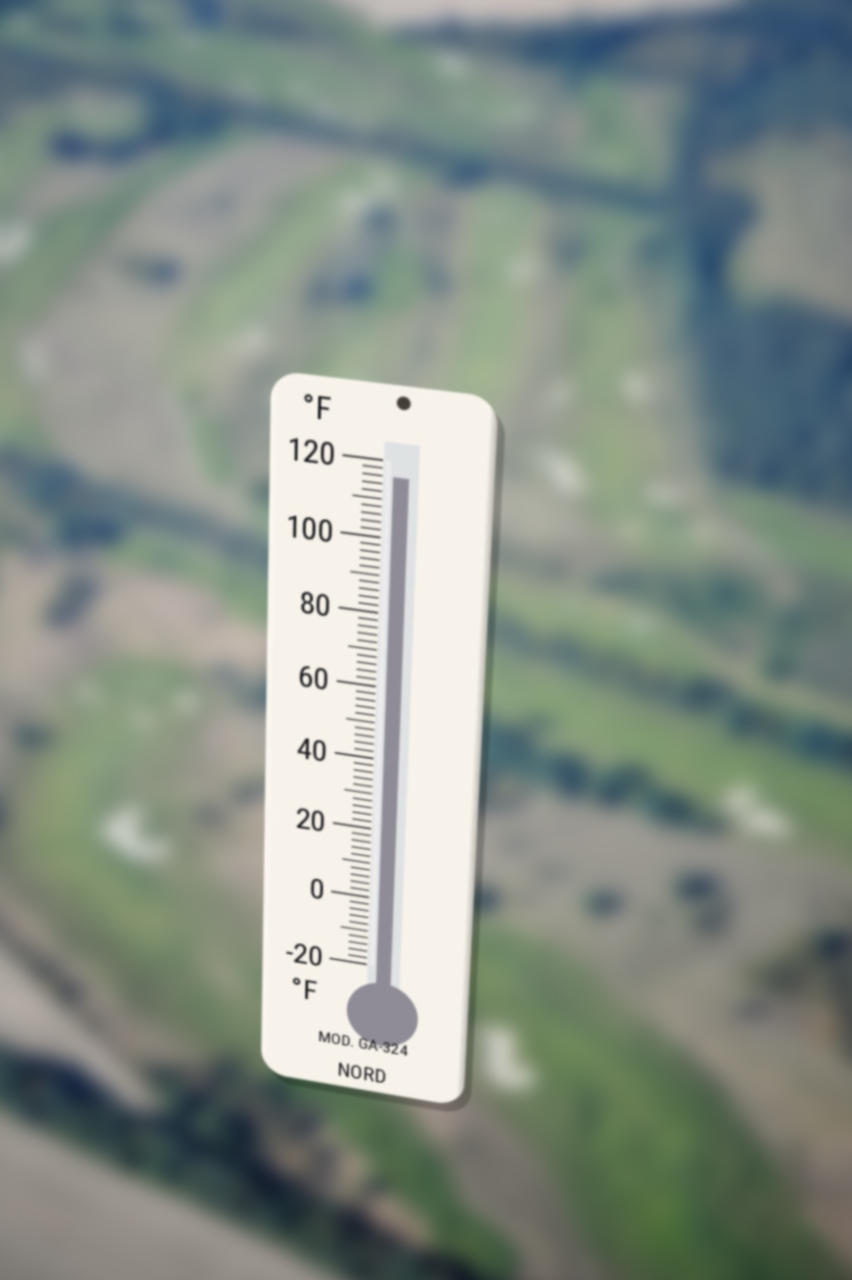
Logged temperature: 116; °F
